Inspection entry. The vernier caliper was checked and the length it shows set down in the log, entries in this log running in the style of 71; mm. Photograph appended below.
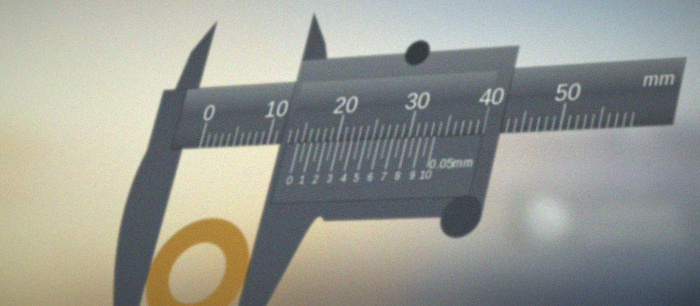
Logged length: 14.5; mm
